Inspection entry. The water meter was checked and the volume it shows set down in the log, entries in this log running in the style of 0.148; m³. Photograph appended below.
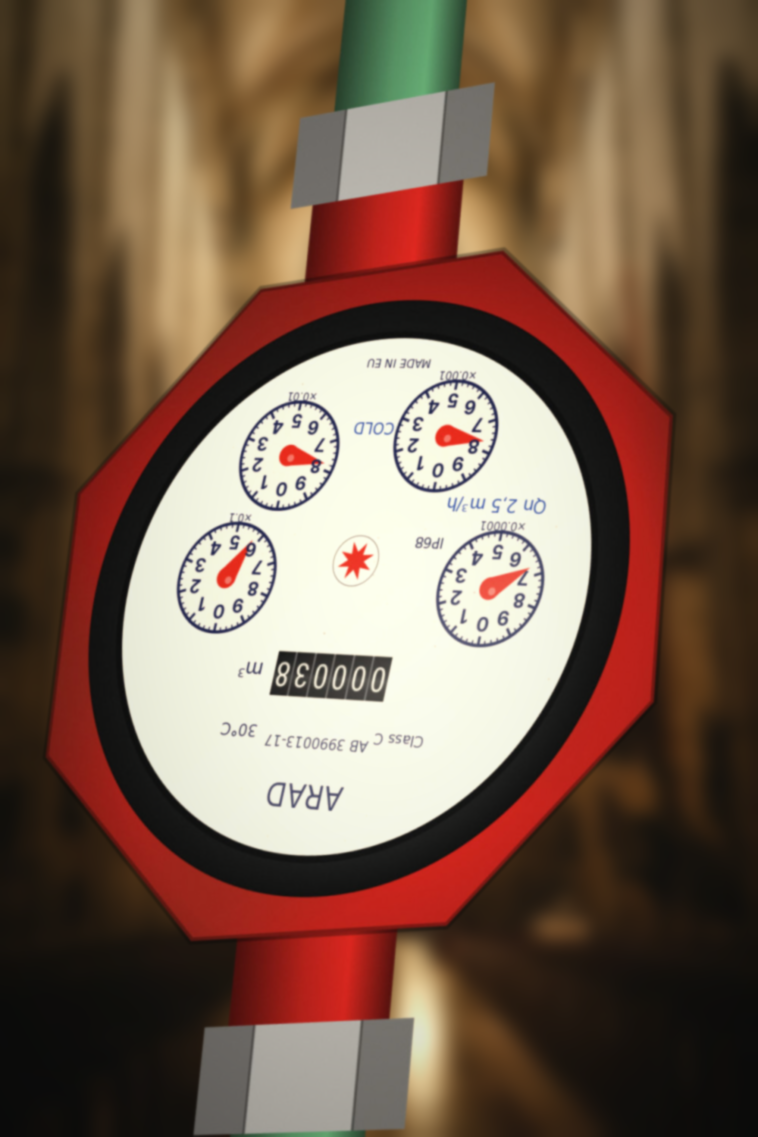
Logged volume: 38.5776; m³
